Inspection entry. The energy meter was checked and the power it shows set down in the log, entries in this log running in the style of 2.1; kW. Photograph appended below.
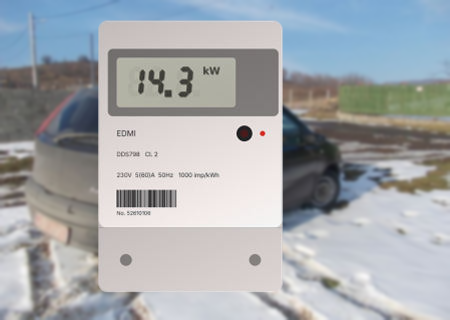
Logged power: 14.3; kW
